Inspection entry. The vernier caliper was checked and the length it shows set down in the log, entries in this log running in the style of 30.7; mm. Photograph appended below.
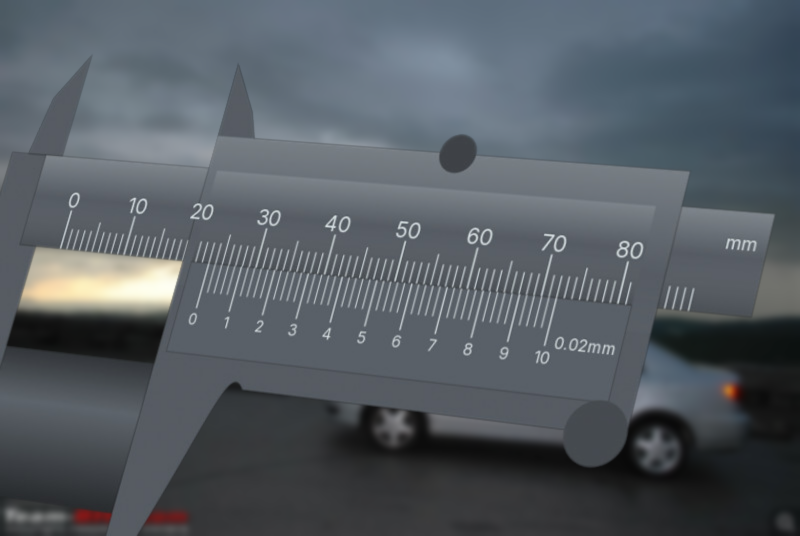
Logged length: 23.0; mm
